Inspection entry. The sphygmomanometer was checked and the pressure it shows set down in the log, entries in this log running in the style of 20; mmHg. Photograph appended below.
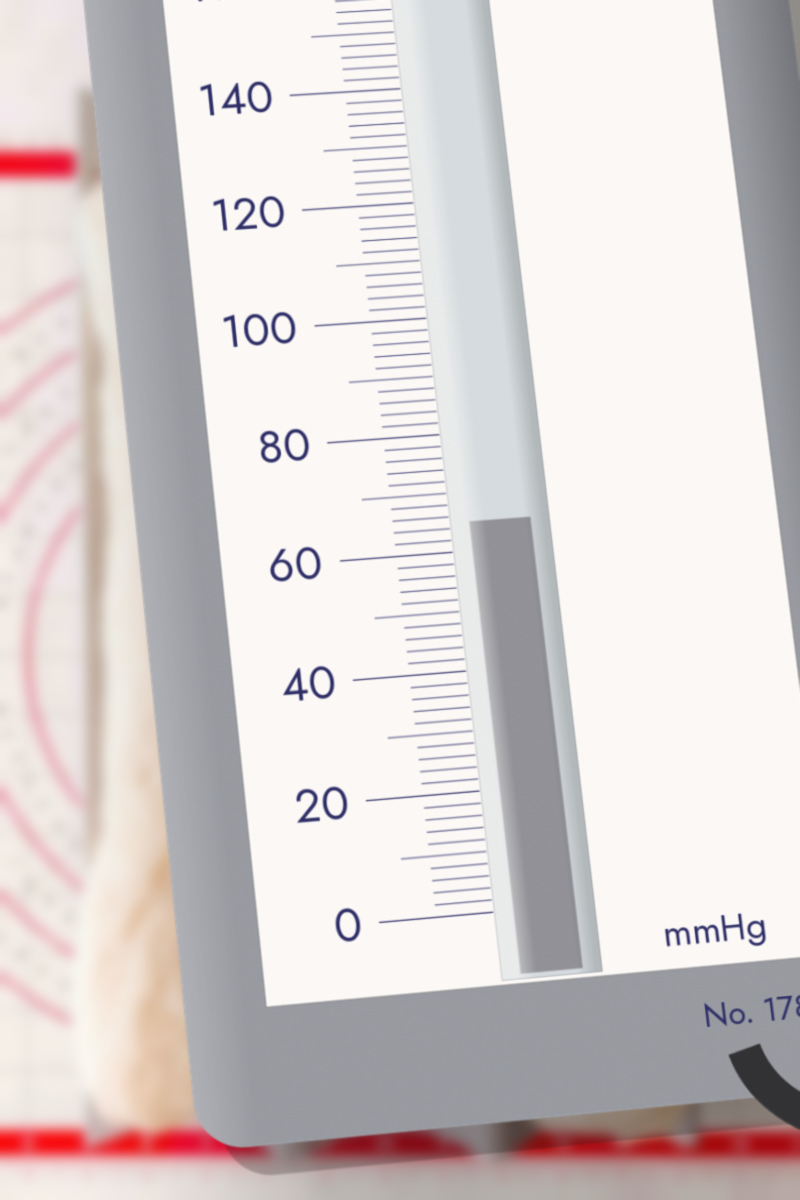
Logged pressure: 65; mmHg
